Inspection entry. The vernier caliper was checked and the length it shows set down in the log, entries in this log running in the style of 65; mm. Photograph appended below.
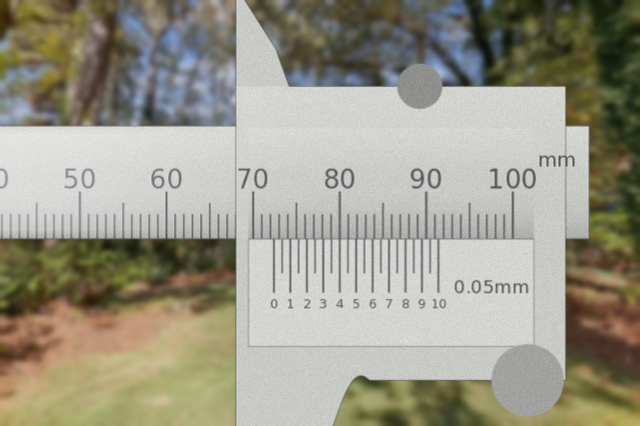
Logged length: 72.4; mm
